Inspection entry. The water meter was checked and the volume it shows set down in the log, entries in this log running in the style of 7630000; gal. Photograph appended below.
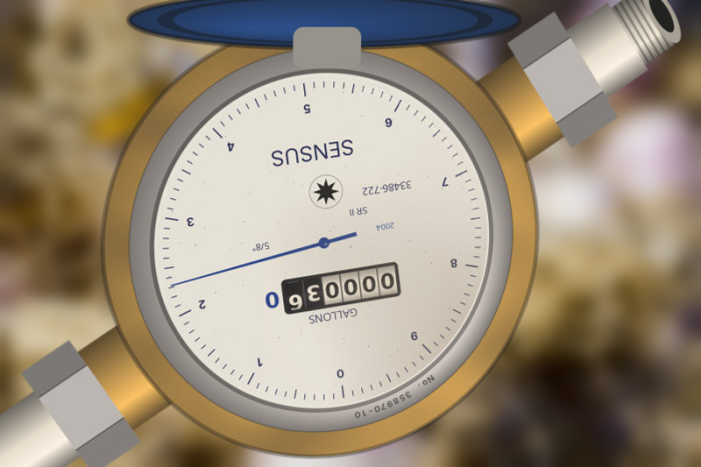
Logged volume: 362.3; gal
